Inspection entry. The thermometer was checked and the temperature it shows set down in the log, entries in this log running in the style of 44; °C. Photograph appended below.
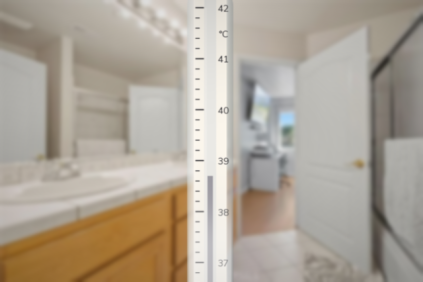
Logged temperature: 38.7; °C
